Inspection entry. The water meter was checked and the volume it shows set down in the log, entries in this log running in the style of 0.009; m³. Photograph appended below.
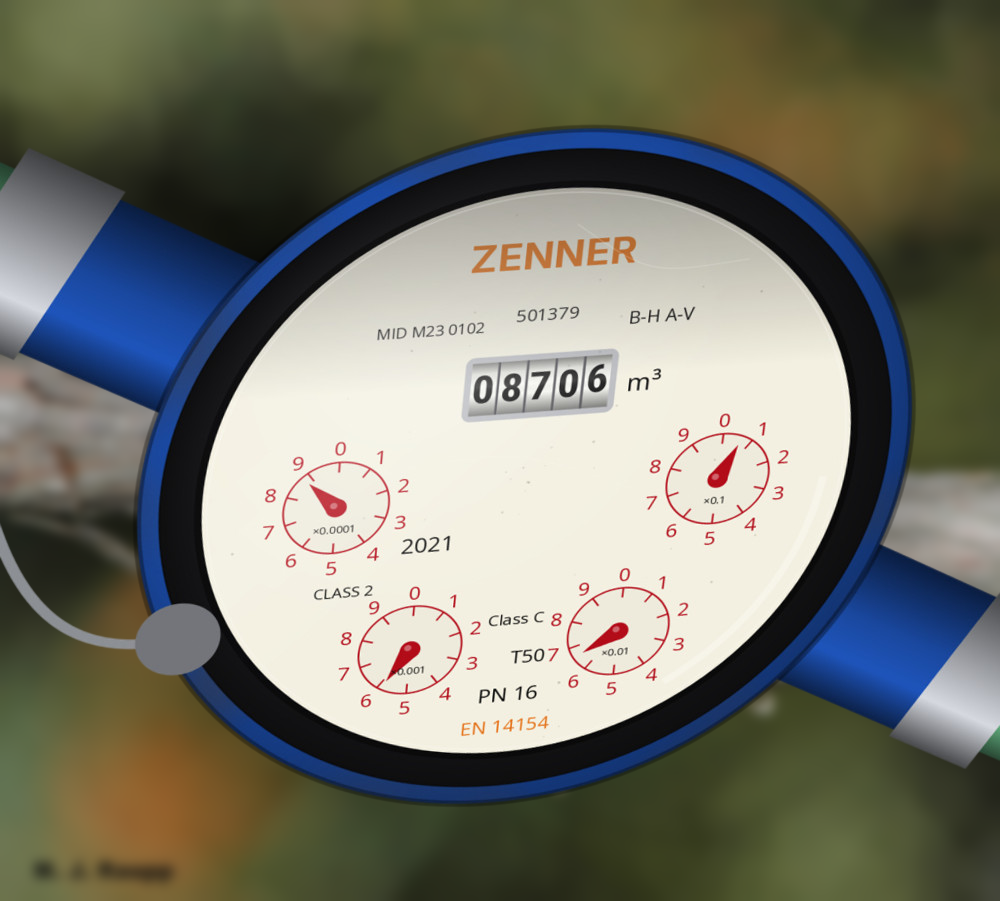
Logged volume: 8706.0658; m³
